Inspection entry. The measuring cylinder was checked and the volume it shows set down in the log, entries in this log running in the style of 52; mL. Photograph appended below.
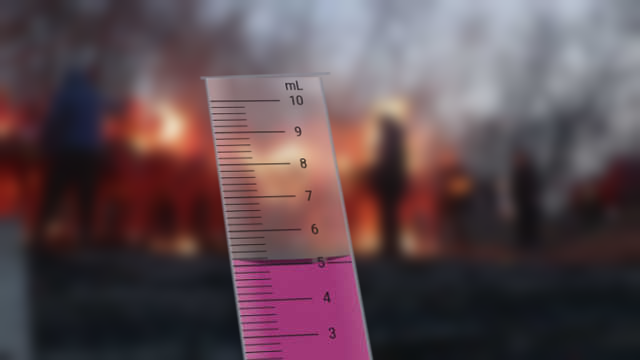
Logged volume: 5; mL
